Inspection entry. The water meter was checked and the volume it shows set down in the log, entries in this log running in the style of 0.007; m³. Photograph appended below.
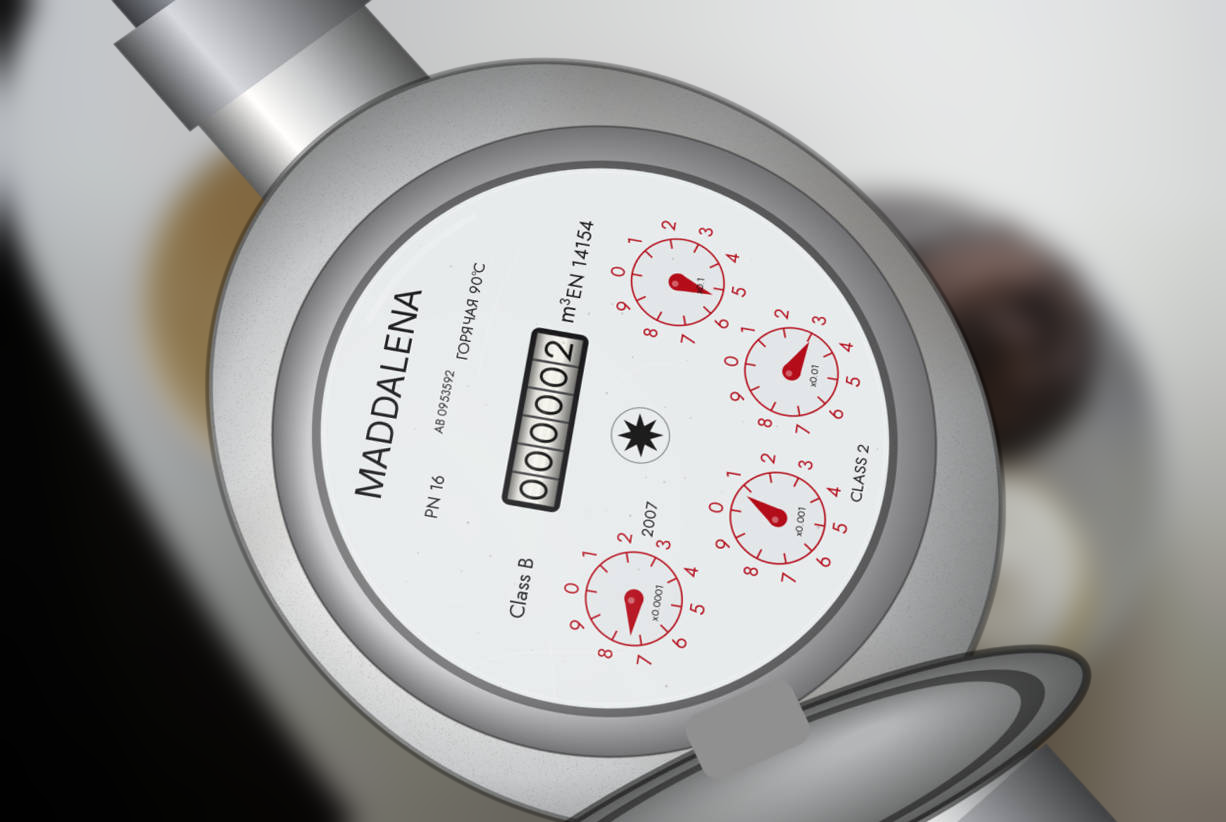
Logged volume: 2.5307; m³
